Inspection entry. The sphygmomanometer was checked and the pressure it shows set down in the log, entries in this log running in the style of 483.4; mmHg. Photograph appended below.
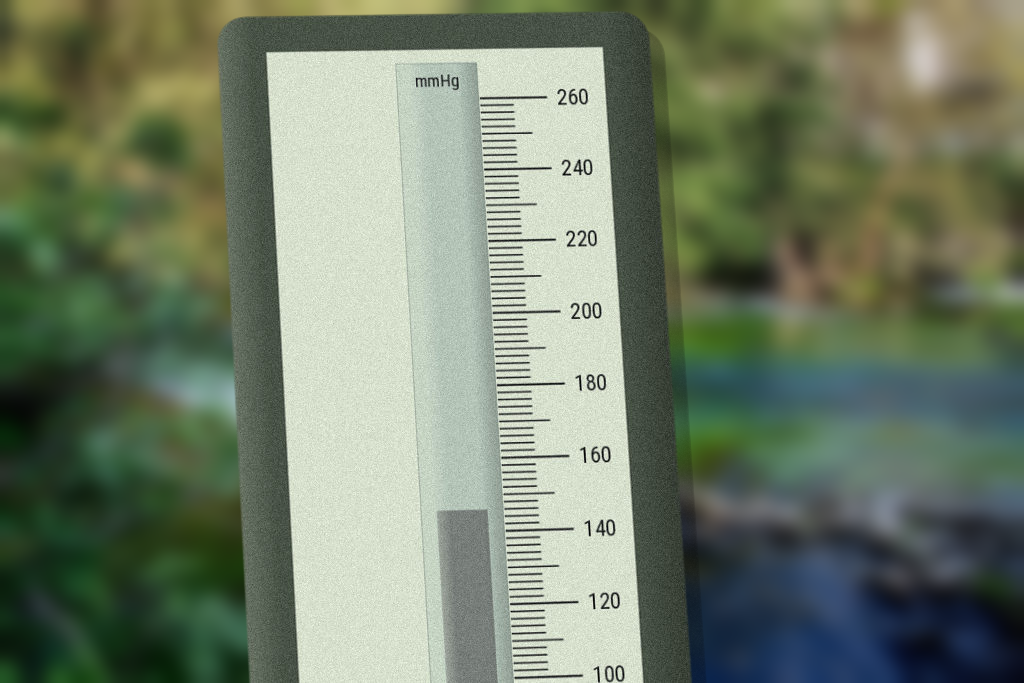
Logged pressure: 146; mmHg
